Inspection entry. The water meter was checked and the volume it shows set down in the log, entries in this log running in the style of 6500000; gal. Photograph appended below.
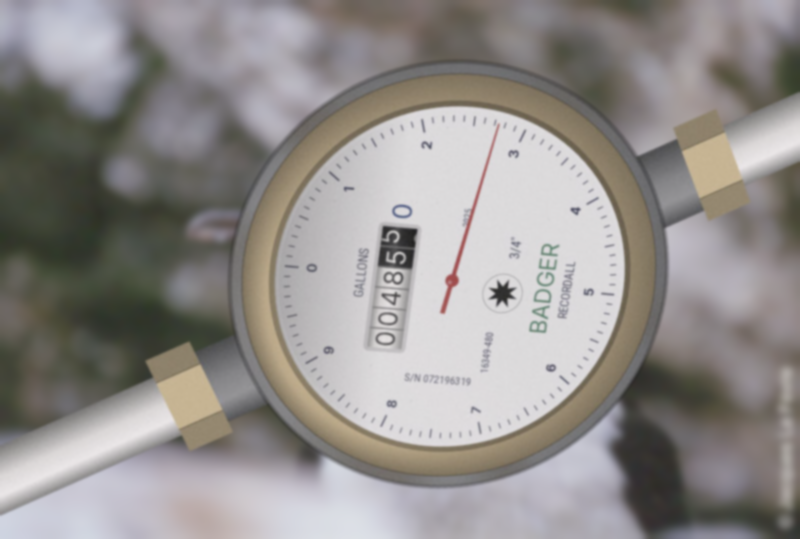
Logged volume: 48552.7; gal
